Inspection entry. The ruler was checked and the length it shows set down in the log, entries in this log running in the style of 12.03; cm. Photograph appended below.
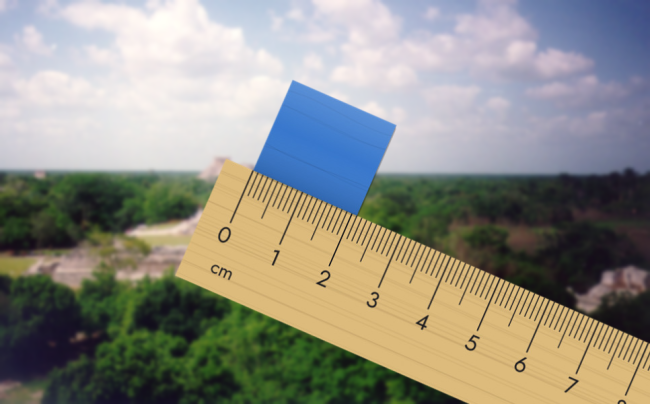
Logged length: 2.1; cm
